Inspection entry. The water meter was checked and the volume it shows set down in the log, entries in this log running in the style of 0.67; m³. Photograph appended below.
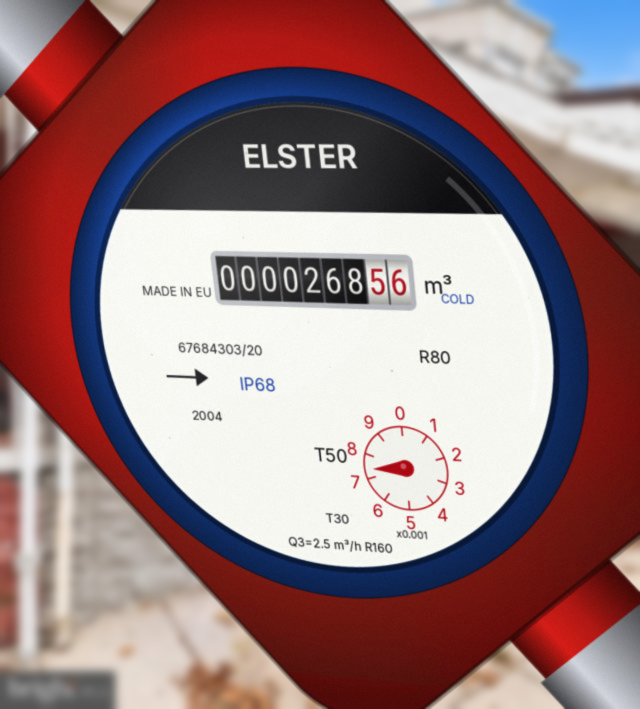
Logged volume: 268.567; m³
